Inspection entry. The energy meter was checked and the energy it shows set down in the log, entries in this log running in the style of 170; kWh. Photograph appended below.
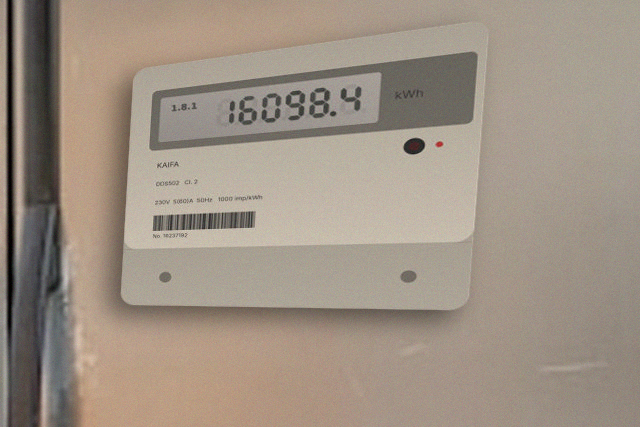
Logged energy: 16098.4; kWh
